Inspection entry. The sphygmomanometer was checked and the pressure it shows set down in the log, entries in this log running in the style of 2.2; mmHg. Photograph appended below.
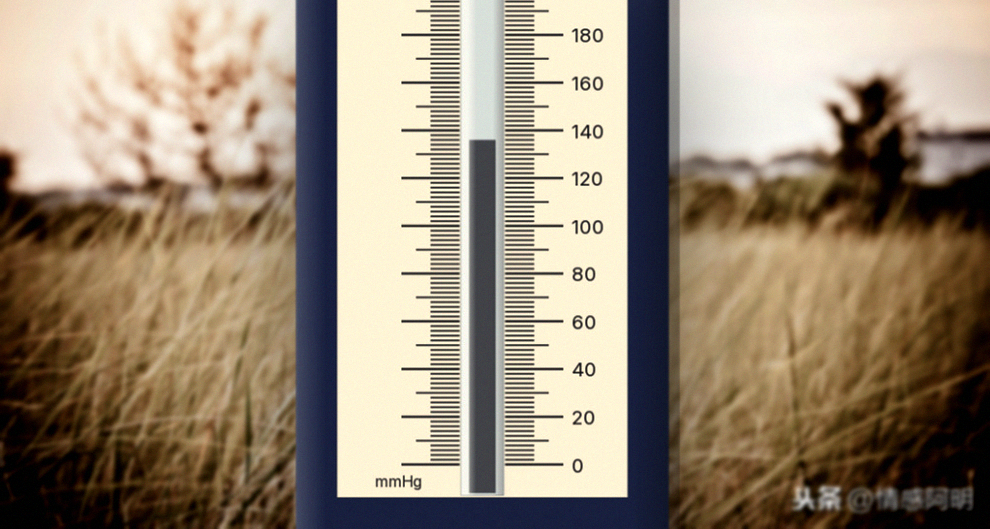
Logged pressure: 136; mmHg
